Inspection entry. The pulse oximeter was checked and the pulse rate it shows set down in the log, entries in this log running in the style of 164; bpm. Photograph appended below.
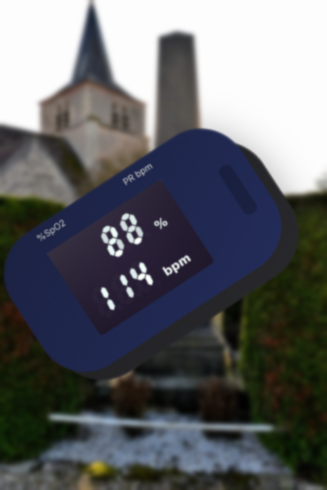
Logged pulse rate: 114; bpm
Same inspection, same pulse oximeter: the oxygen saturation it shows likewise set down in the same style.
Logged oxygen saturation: 88; %
